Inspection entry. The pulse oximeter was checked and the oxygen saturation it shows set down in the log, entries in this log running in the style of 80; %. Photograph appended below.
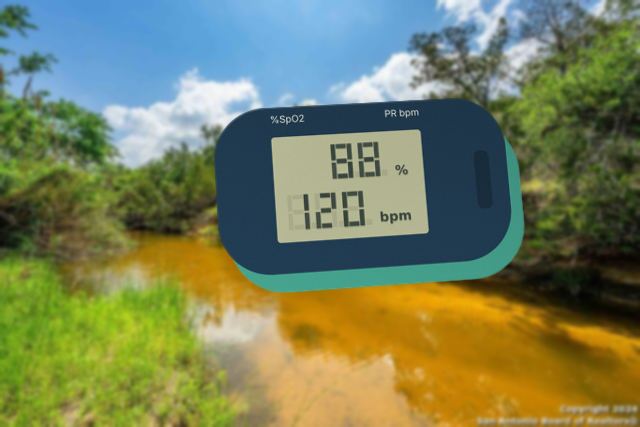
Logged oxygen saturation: 88; %
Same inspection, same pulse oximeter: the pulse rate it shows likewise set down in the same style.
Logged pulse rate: 120; bpm
